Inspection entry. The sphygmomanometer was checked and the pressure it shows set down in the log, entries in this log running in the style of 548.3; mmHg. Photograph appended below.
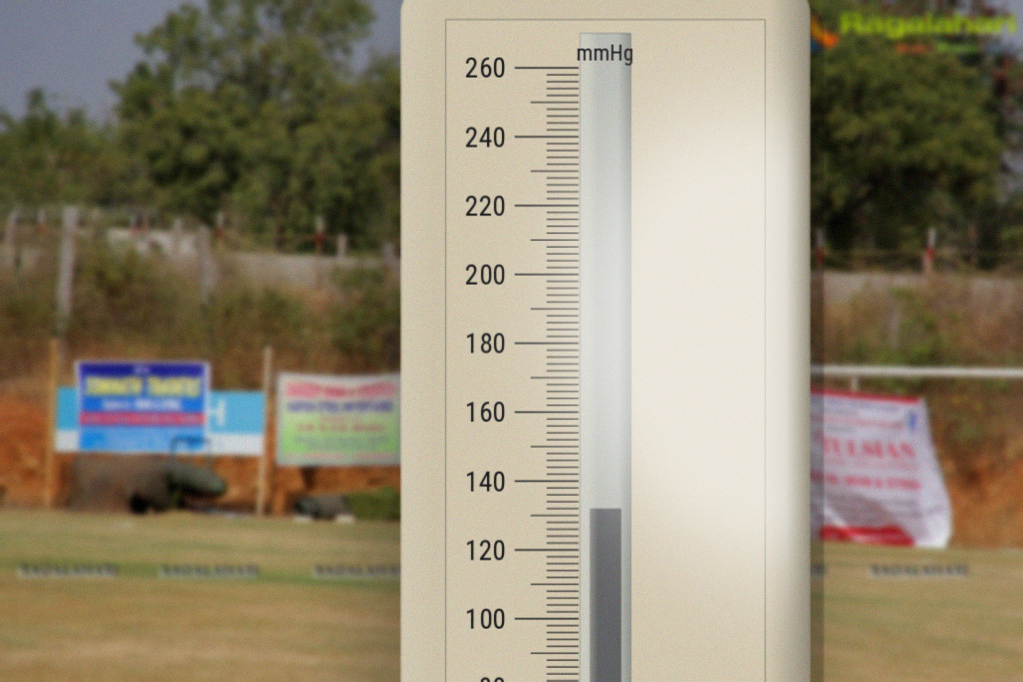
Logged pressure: 132; mmHg
